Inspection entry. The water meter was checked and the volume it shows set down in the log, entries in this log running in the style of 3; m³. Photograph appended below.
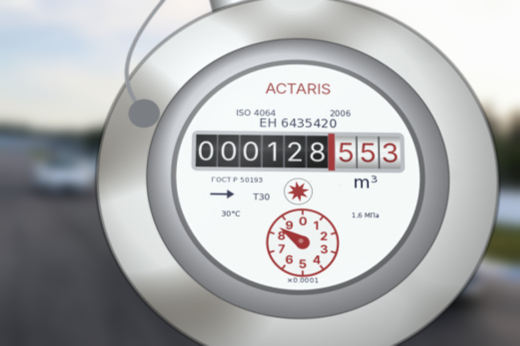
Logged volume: 128.5538; m³
